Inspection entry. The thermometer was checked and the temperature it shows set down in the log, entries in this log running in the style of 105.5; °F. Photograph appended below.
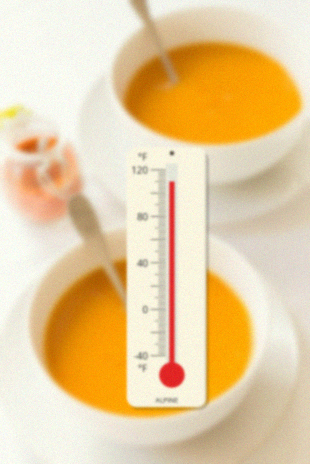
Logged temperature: 110; °F
